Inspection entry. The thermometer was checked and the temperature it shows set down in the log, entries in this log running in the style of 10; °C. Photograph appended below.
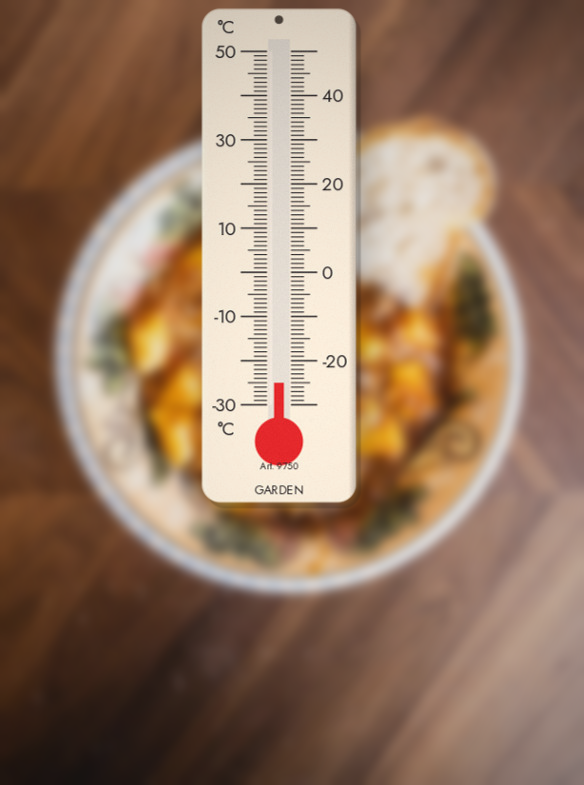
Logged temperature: -25; °C
